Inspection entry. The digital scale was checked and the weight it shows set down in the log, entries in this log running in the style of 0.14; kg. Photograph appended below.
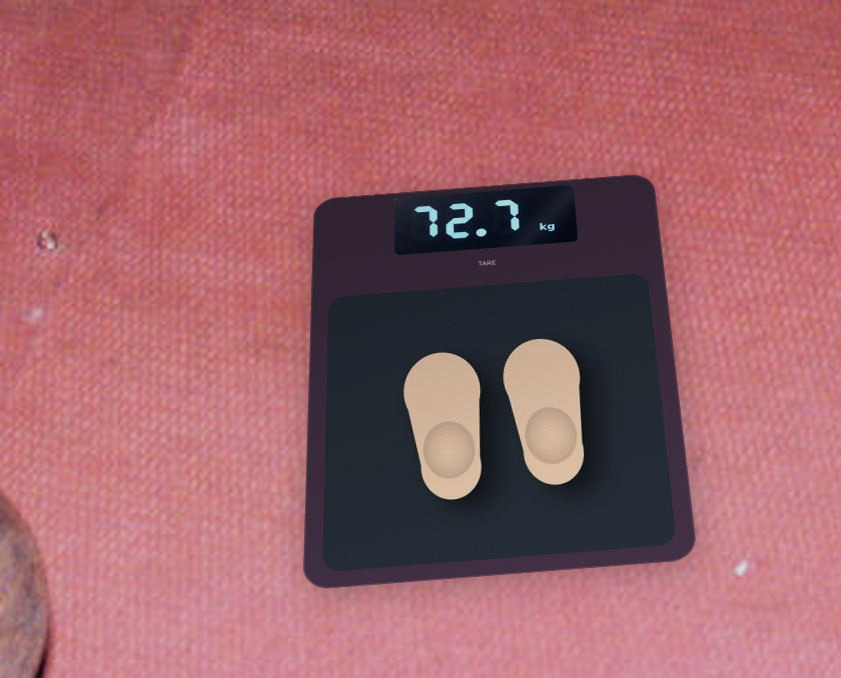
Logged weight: 72.7; kg
